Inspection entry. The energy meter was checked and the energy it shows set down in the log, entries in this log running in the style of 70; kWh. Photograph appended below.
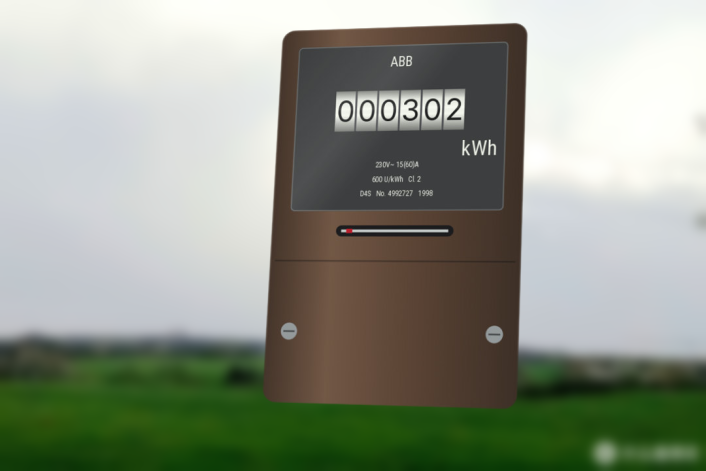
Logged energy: 302; kWh
